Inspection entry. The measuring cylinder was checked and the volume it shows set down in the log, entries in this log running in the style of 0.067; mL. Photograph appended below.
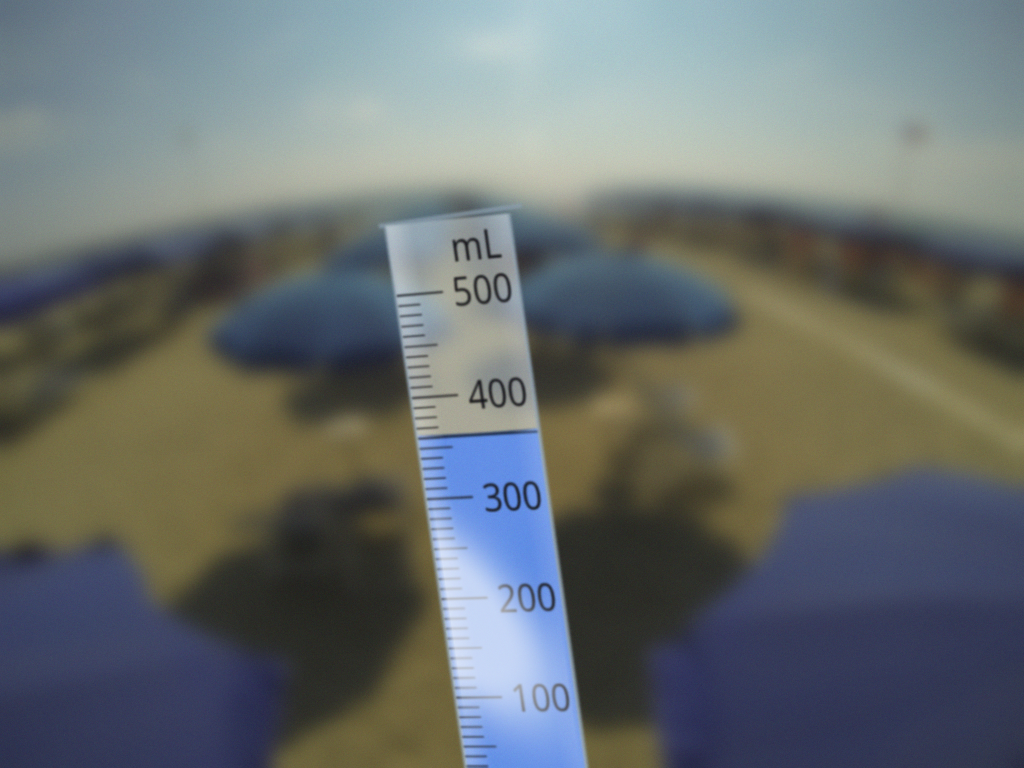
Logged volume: 360; mL
